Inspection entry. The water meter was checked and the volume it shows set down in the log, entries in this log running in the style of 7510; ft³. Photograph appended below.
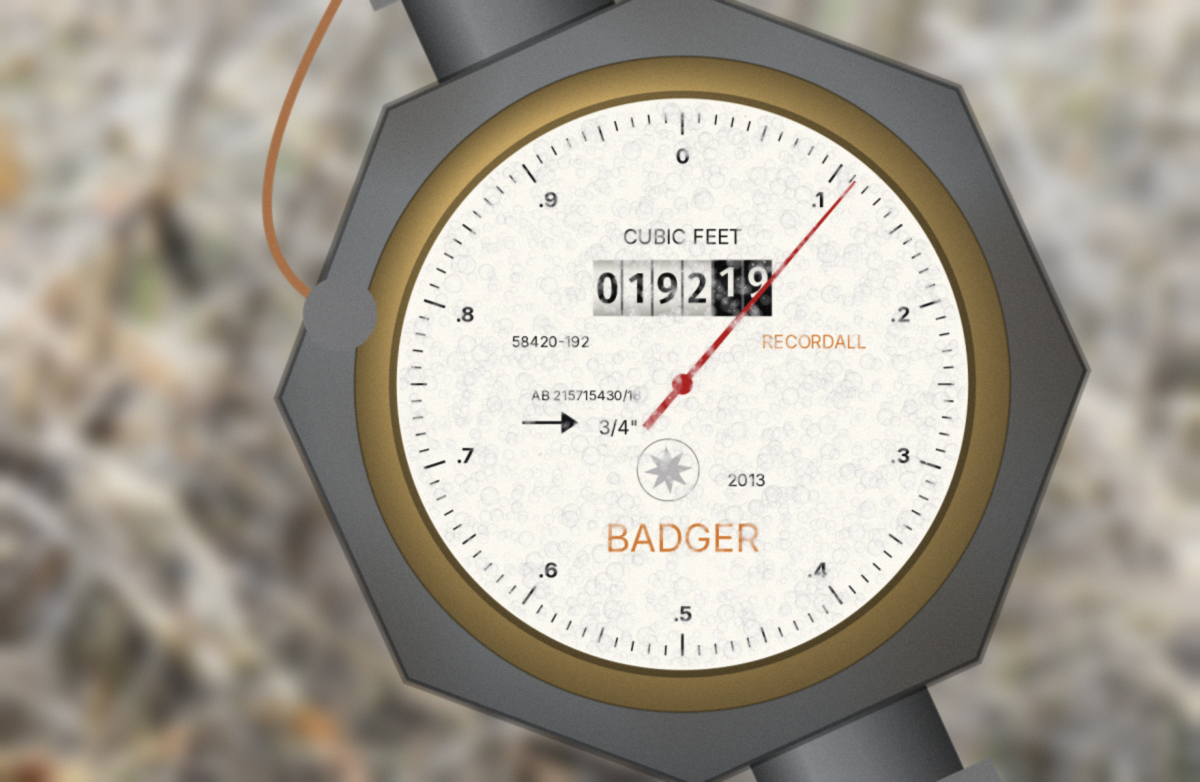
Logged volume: 19219.11; ft³
